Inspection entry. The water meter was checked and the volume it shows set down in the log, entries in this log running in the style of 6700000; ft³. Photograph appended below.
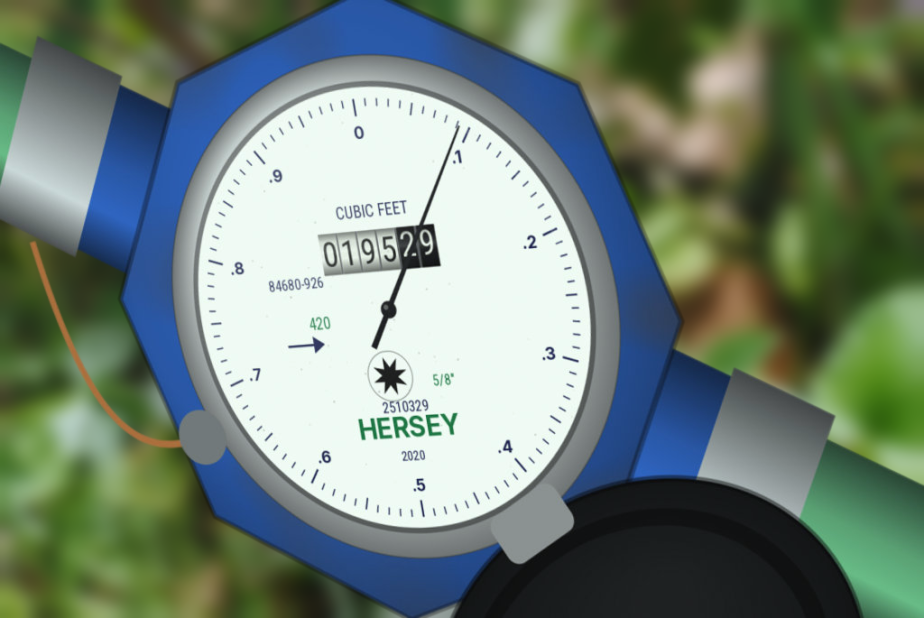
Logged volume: 19529.09; ft³
